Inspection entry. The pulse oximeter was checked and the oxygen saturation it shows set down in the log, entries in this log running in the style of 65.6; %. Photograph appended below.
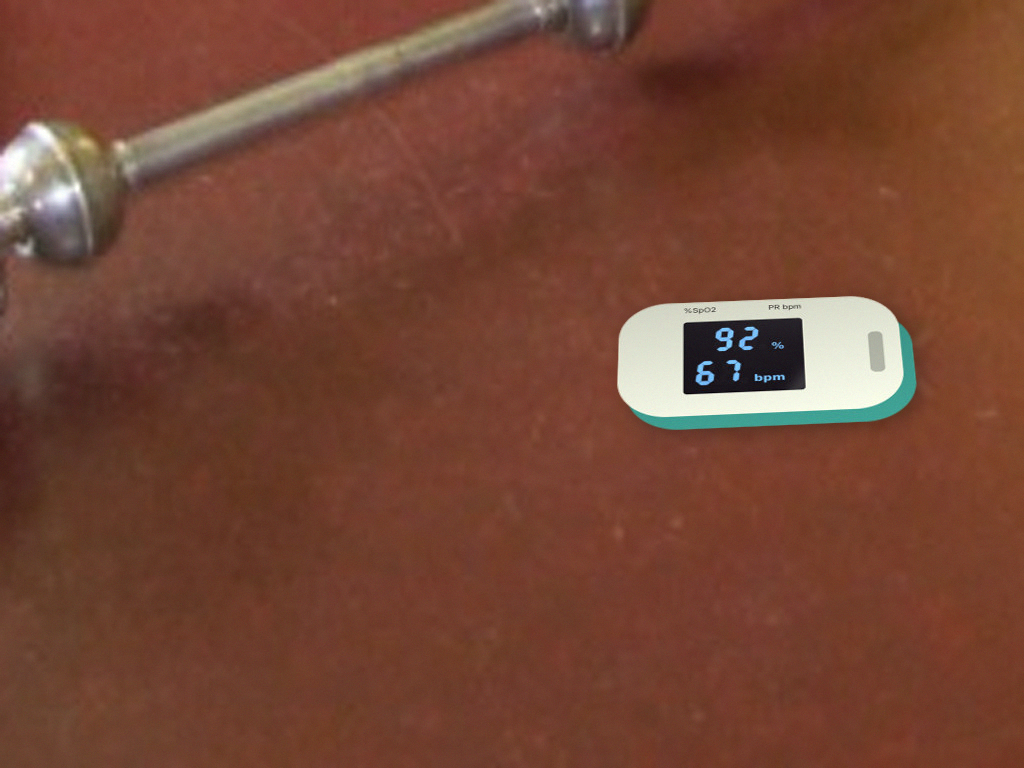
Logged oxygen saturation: 92; %
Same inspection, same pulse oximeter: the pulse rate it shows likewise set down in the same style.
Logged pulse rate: 67; bpm
